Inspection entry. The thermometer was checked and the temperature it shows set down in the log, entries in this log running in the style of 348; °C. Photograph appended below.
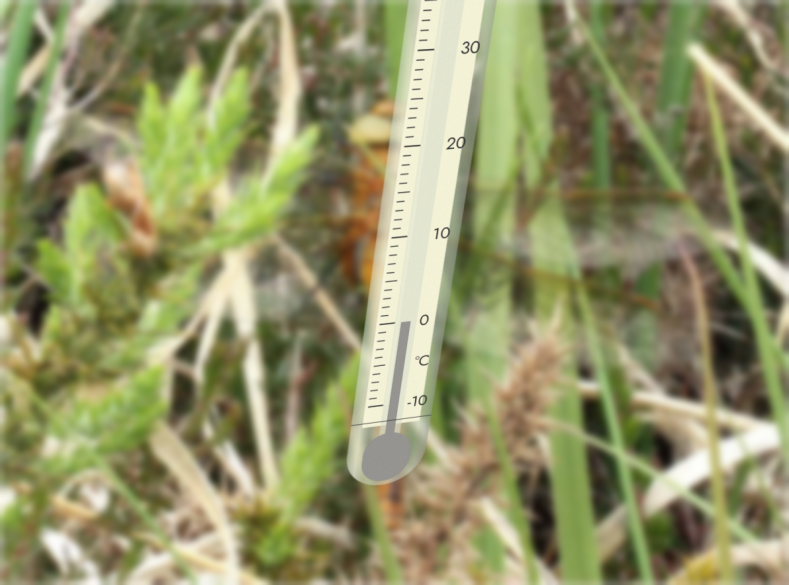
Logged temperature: 0; °C
